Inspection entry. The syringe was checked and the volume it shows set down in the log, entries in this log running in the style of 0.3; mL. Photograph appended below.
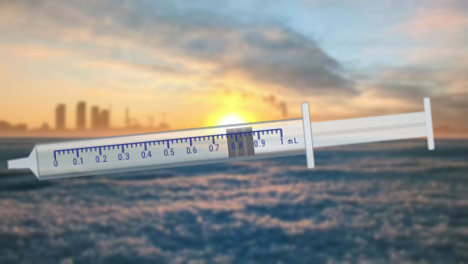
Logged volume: 0.76; mL
